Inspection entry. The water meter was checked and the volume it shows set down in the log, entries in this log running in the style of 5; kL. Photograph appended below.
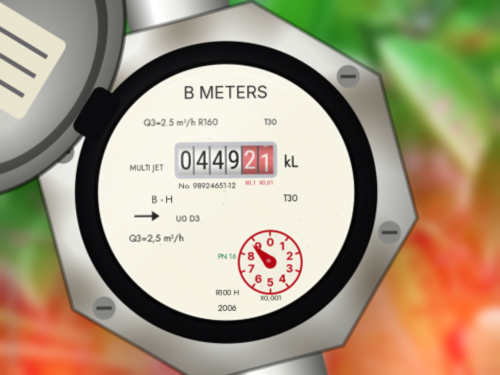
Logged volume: 449.208; kL
